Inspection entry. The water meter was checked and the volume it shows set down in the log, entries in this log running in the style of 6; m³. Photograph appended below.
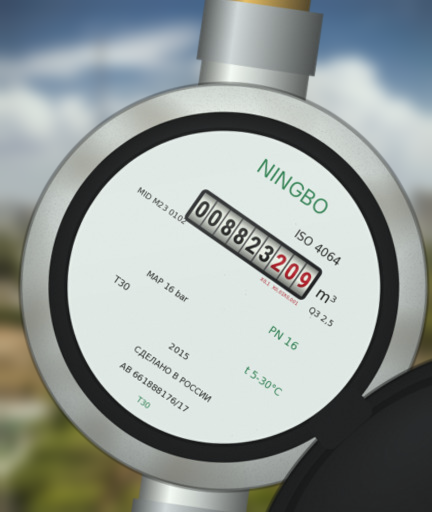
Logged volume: 8823.209; m³
